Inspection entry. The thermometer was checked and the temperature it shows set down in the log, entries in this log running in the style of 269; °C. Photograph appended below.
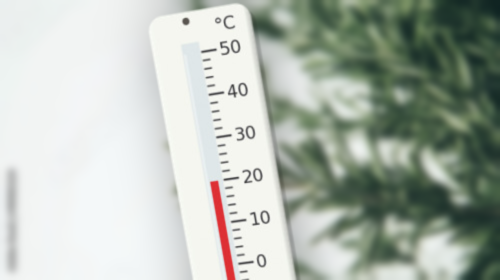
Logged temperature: 20; °C
